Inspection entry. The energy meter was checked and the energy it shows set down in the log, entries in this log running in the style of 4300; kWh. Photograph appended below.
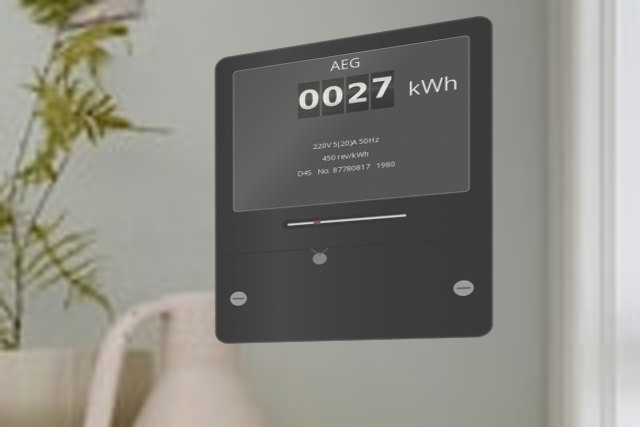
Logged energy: 27; kWh
